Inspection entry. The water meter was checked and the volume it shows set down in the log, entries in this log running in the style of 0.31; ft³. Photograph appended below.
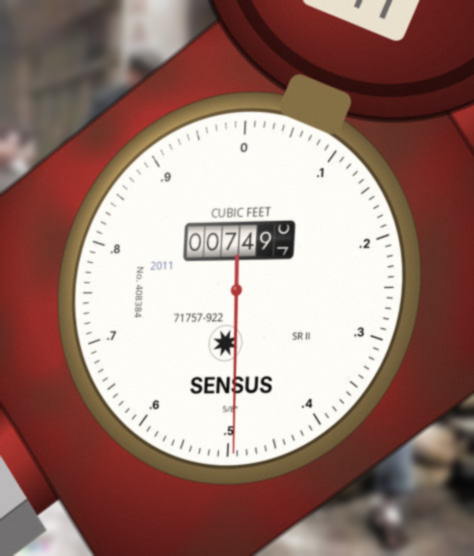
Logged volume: 7496.49; ft³
